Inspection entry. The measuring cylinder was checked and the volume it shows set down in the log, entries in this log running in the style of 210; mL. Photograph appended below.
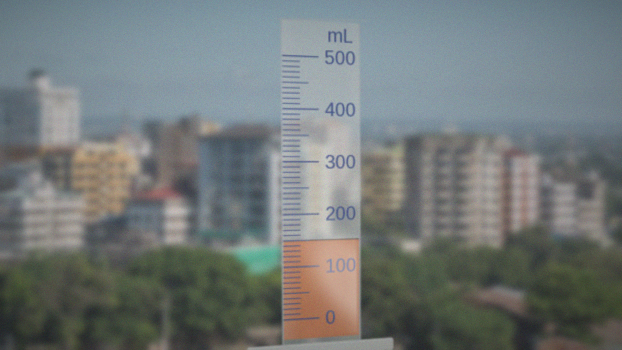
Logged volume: 150; mL
